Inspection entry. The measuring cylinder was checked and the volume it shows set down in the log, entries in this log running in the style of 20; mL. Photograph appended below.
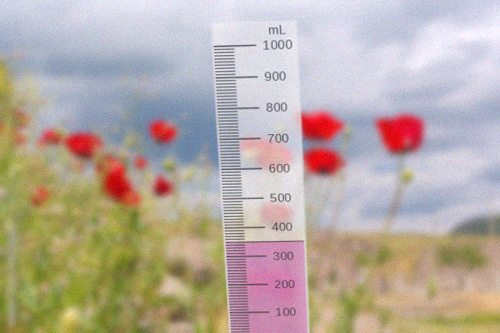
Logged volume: 350; mL
